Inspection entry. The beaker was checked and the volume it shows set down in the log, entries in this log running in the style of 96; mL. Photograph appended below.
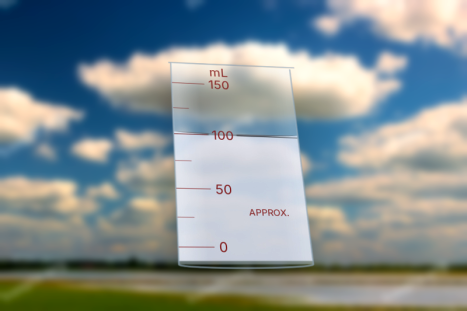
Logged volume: 100; mL
